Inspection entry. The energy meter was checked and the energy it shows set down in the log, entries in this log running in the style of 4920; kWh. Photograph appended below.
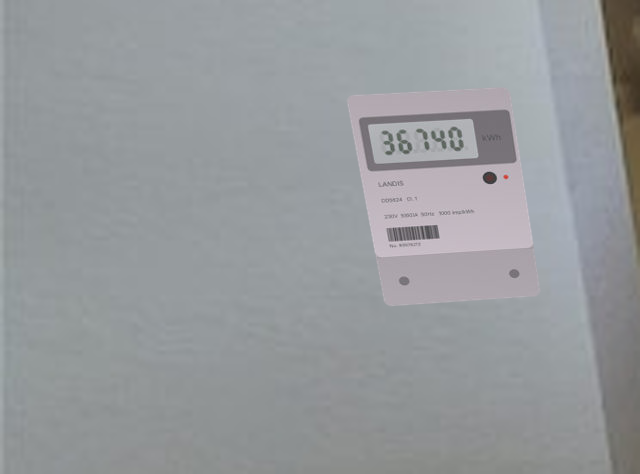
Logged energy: 36740; kWh
